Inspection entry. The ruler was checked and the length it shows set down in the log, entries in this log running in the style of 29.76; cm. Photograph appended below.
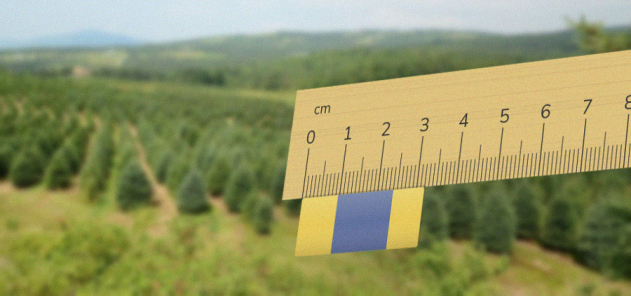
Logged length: 3.2; cm
